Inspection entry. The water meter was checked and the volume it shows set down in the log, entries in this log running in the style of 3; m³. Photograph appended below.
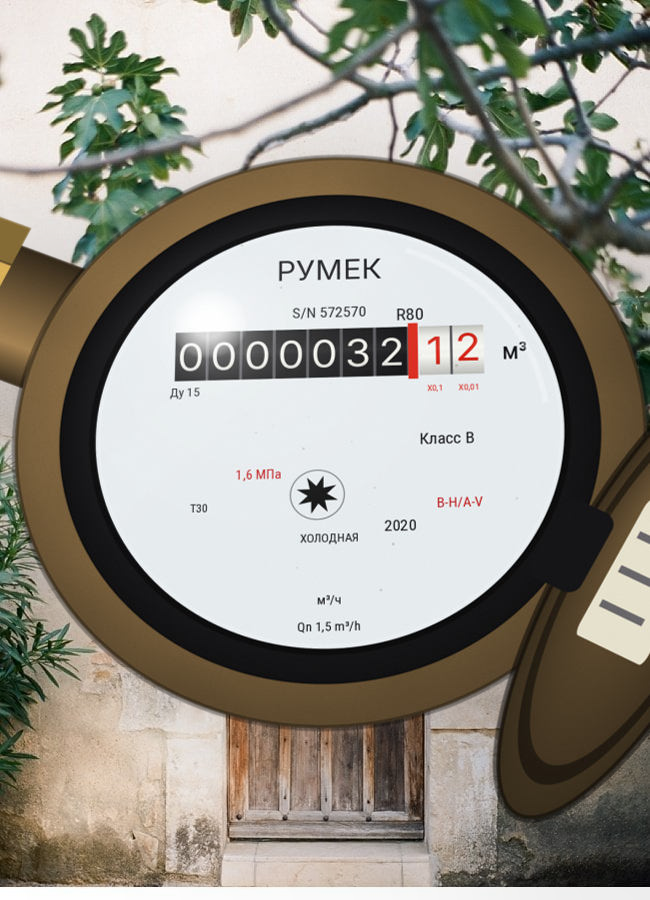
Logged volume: 32.12; m³
